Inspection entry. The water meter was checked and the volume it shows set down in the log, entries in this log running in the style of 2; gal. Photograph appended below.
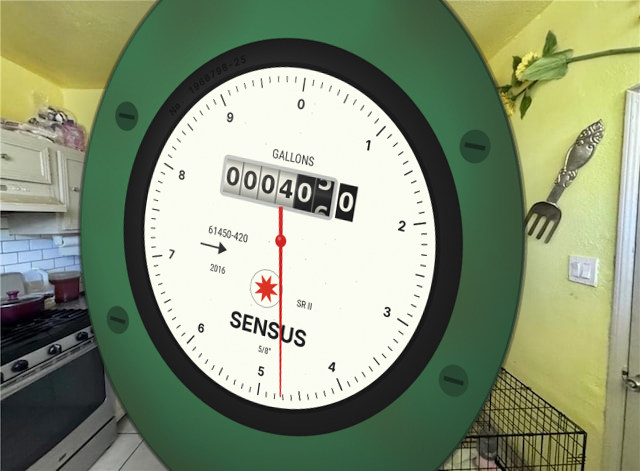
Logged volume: 4054.7; gal
